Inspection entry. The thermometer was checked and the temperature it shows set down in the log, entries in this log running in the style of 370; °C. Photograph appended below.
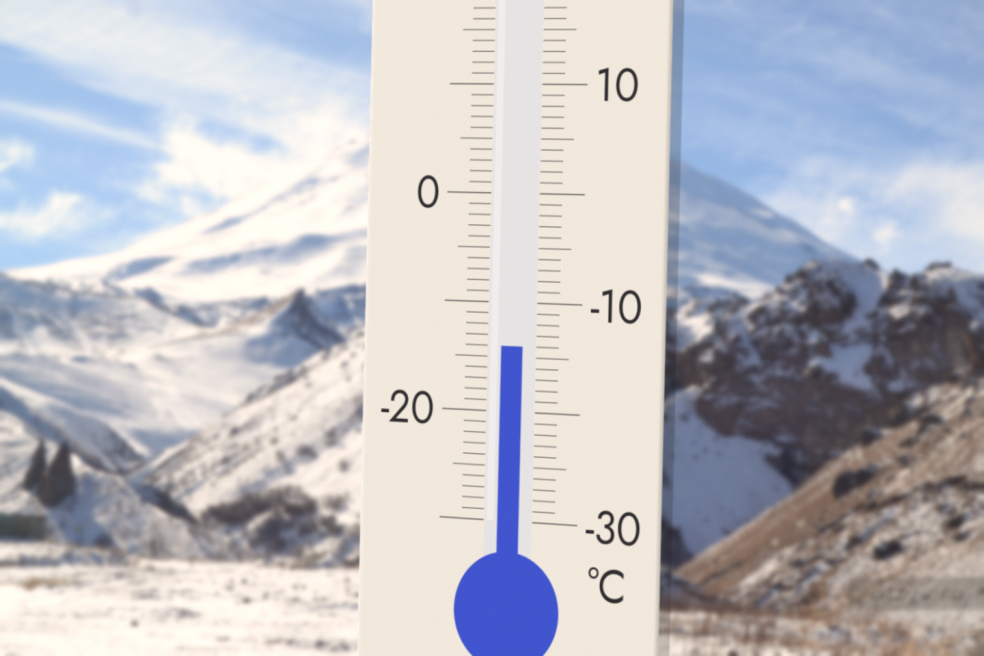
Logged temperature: -14; °C
